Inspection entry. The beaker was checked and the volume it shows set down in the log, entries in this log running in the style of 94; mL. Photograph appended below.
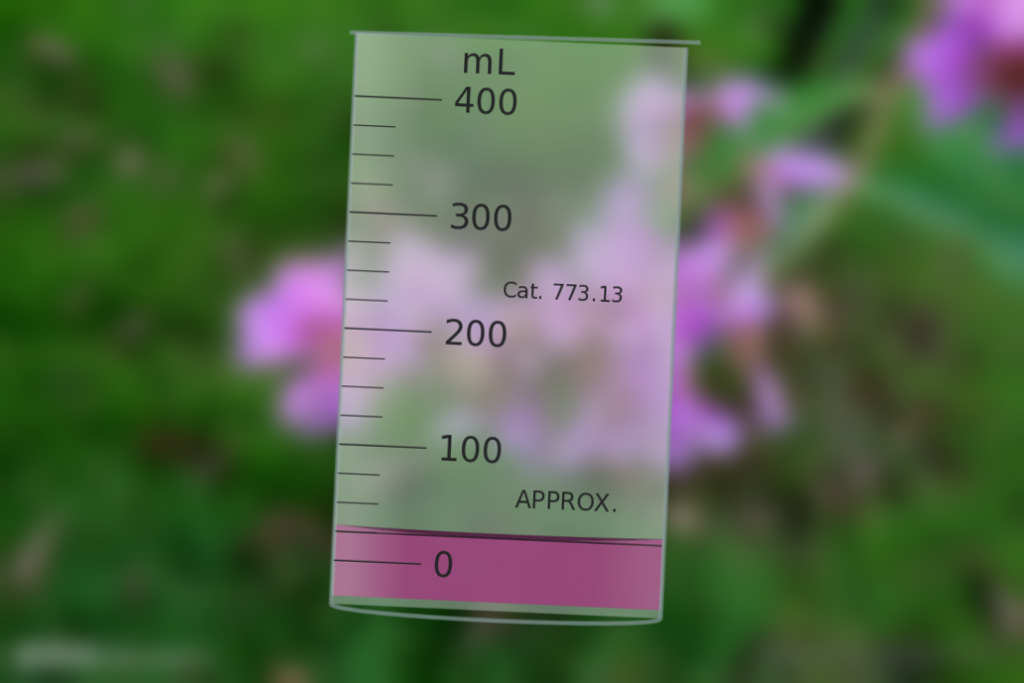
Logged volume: 25; mL
